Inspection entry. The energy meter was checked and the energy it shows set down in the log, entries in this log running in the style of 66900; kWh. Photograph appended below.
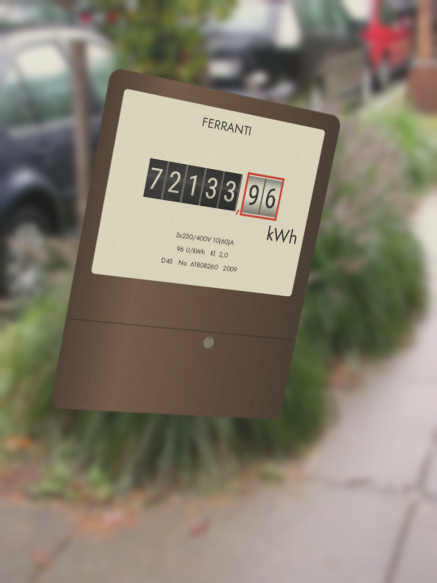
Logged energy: 72133.96; kWh
